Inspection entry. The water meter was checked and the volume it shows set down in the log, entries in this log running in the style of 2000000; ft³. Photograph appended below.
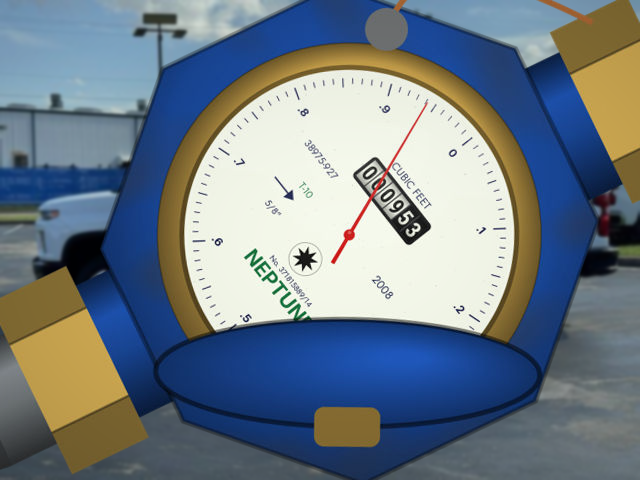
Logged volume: 952.94; ft³
